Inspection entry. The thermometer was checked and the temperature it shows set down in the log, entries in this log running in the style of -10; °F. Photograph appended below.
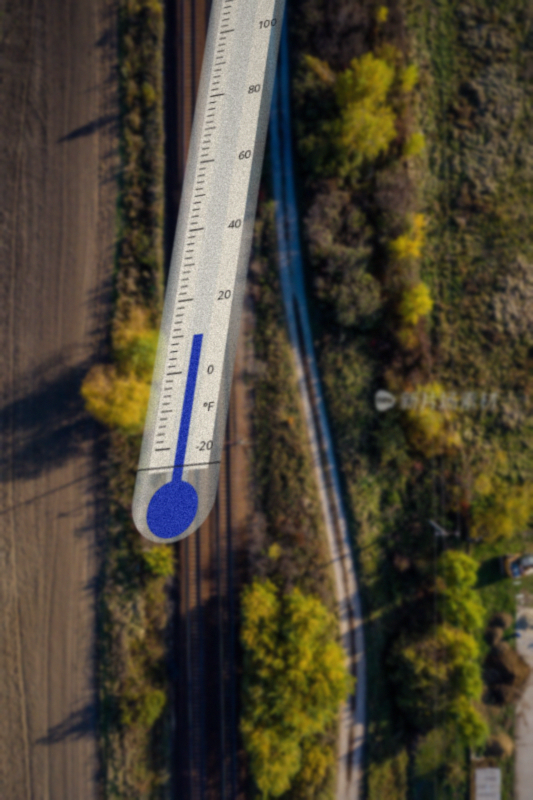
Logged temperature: 10; °F
